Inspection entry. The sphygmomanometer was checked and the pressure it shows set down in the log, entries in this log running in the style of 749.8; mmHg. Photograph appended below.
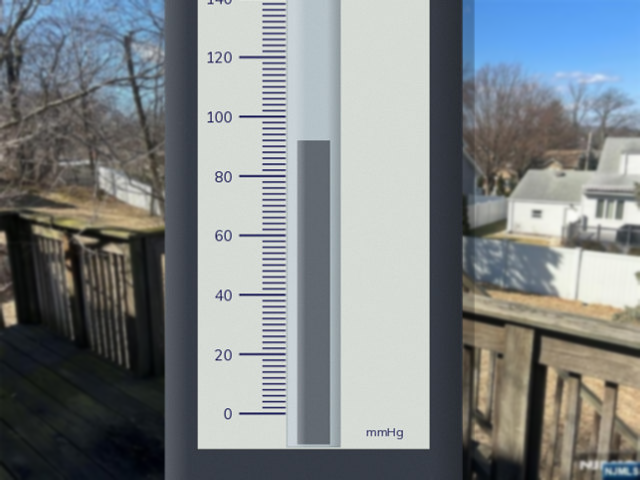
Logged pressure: 92; mmHg
